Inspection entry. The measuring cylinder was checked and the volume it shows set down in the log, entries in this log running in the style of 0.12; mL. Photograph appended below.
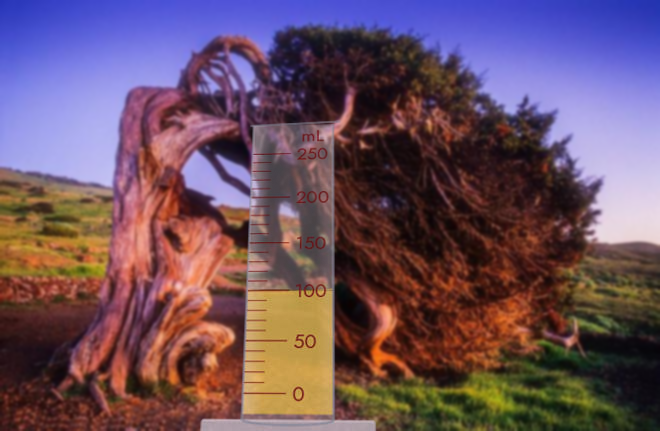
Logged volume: 100; mL
